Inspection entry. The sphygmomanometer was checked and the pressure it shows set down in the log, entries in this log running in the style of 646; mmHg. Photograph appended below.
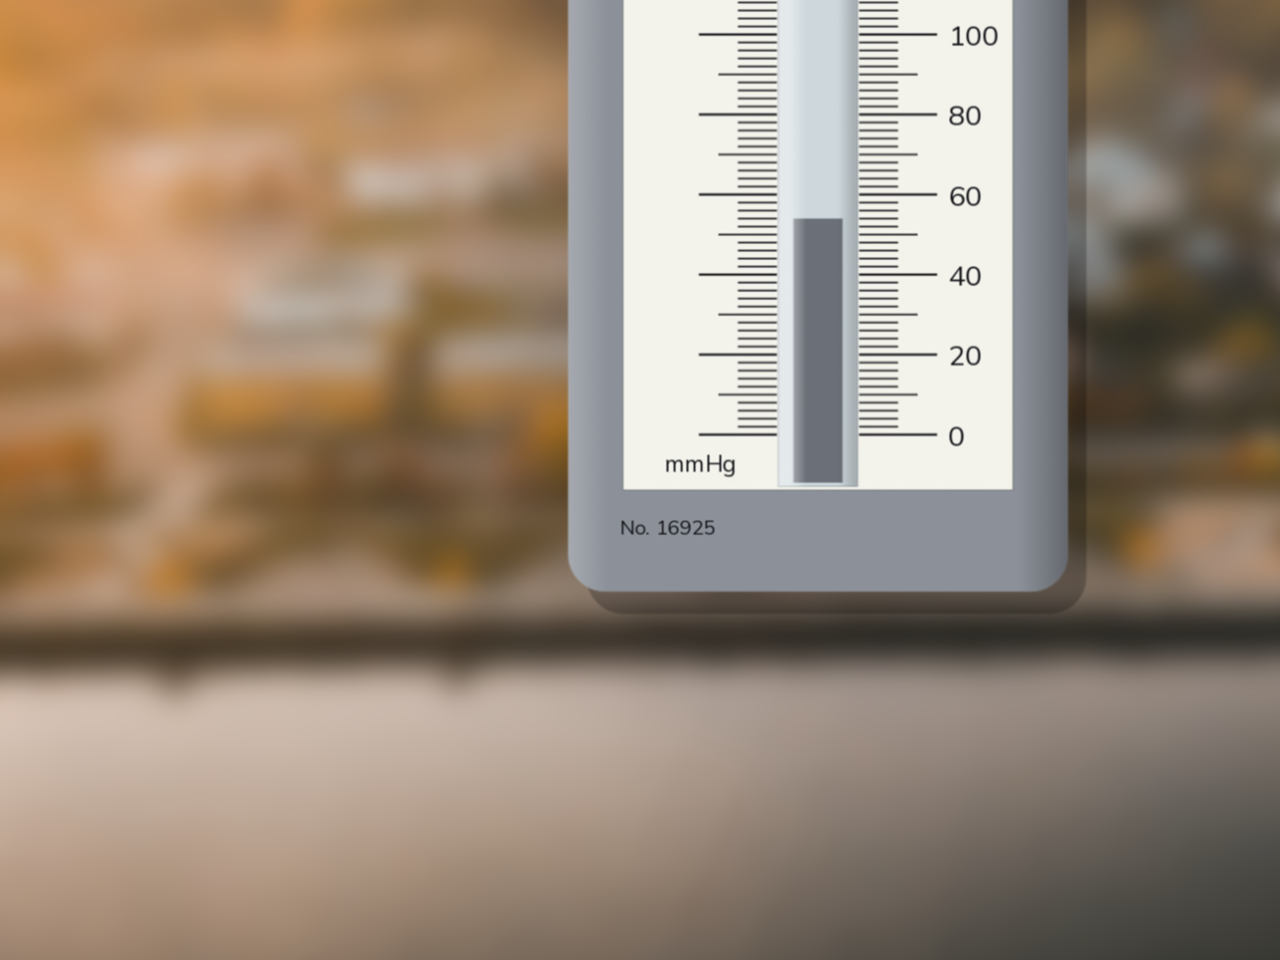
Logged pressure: 54; mmHg
